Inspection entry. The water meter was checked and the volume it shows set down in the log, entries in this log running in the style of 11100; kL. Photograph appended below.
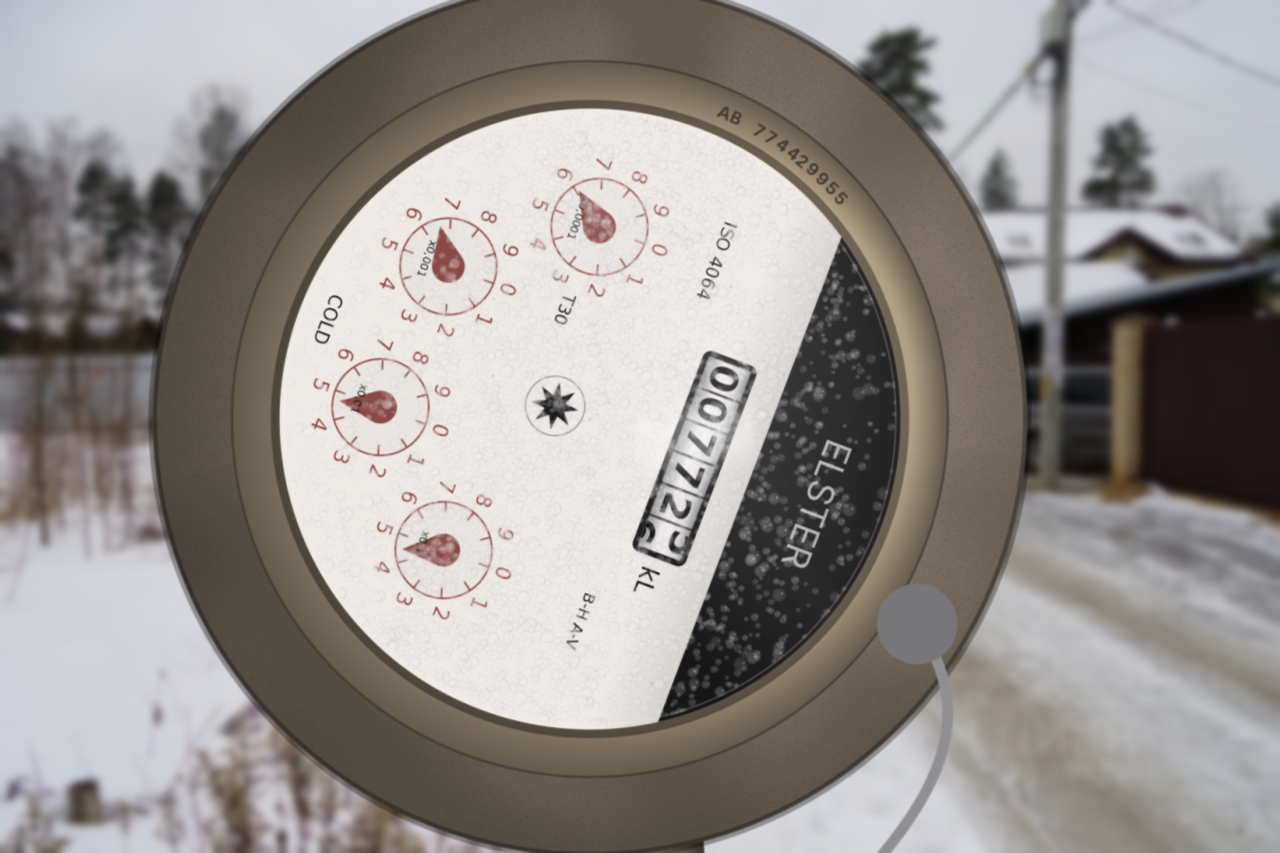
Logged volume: 7725.4466; kL
